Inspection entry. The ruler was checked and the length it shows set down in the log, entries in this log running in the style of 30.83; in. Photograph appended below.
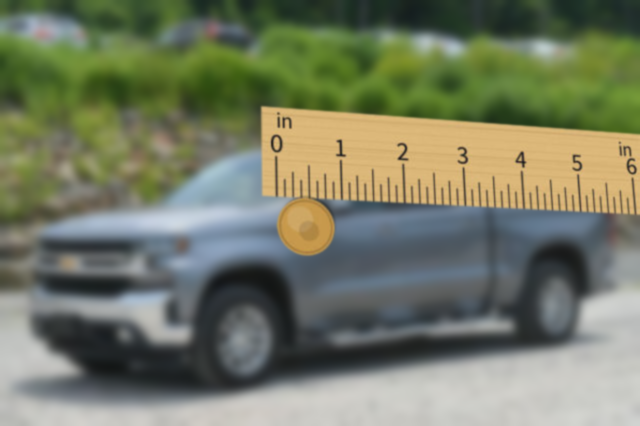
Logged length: 0.875; in
